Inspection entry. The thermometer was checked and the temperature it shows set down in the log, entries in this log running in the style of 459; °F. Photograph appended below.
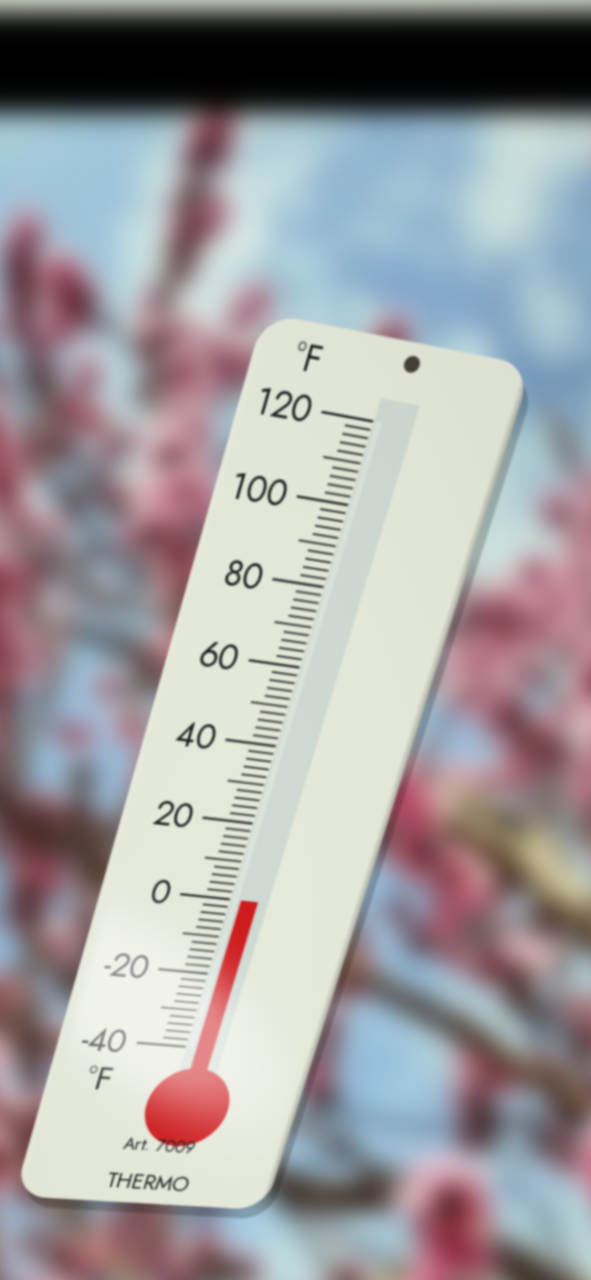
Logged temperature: 0; °F
